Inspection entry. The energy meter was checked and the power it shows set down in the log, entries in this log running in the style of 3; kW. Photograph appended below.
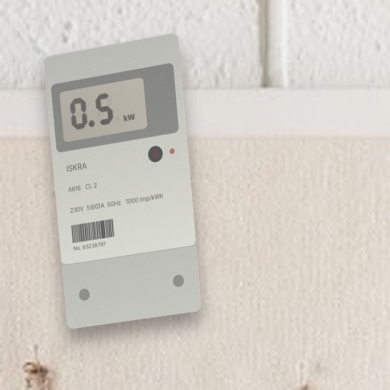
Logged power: 0.5; kW
